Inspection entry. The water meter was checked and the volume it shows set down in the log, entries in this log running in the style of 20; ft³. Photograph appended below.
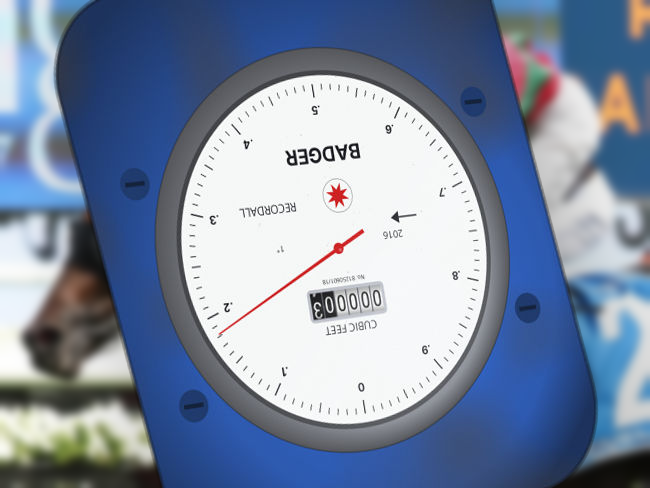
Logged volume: 3.18; ft³
